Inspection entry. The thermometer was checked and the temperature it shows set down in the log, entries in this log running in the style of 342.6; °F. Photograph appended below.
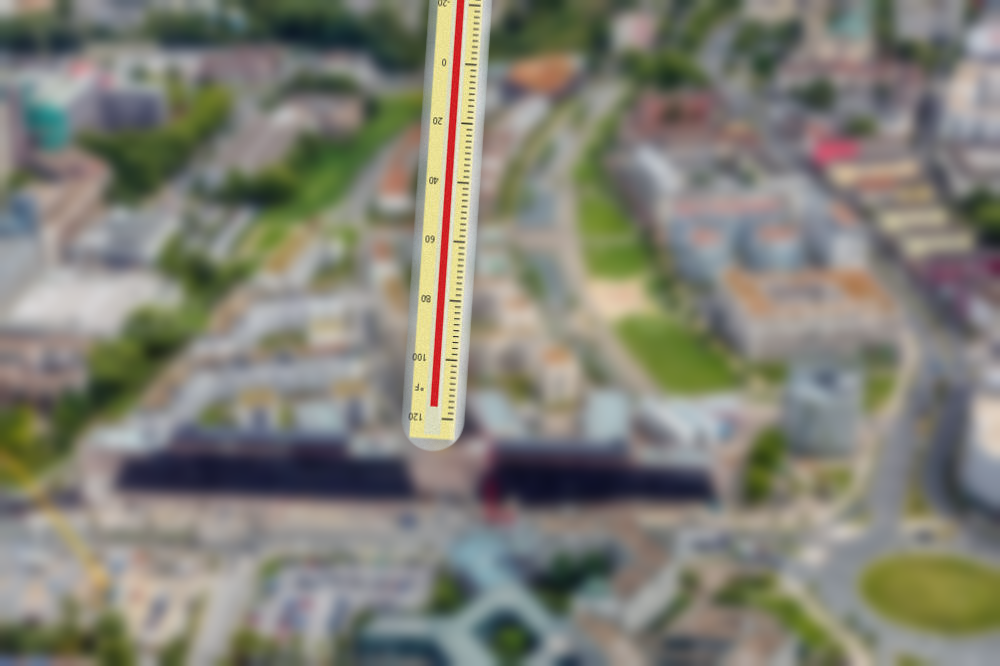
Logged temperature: 116; °F
